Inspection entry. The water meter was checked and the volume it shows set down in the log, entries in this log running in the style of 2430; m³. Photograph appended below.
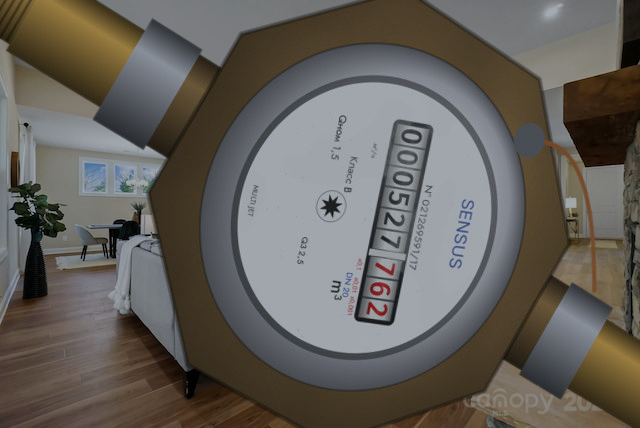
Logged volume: 527.762; m³
